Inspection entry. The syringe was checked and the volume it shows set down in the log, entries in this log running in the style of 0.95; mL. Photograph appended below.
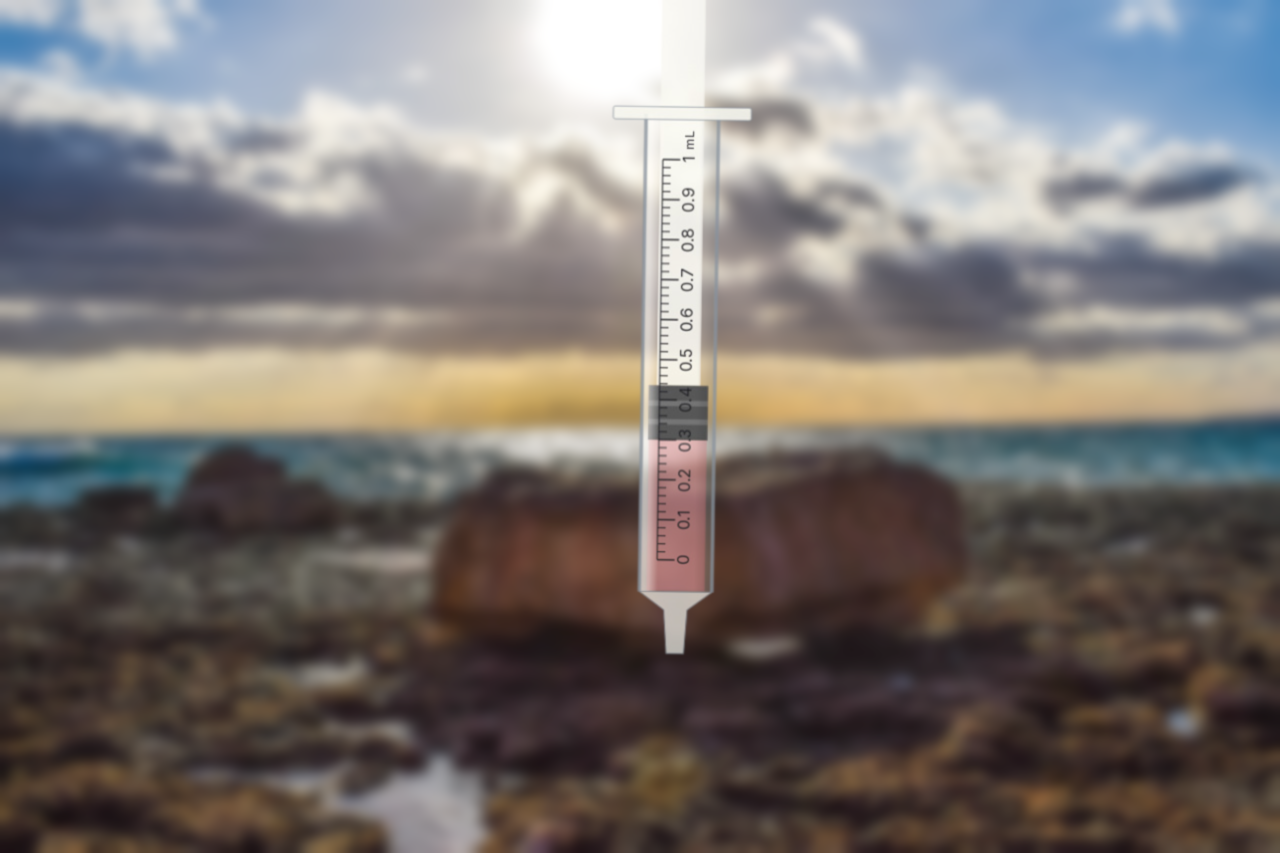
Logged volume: 0.3; mL
